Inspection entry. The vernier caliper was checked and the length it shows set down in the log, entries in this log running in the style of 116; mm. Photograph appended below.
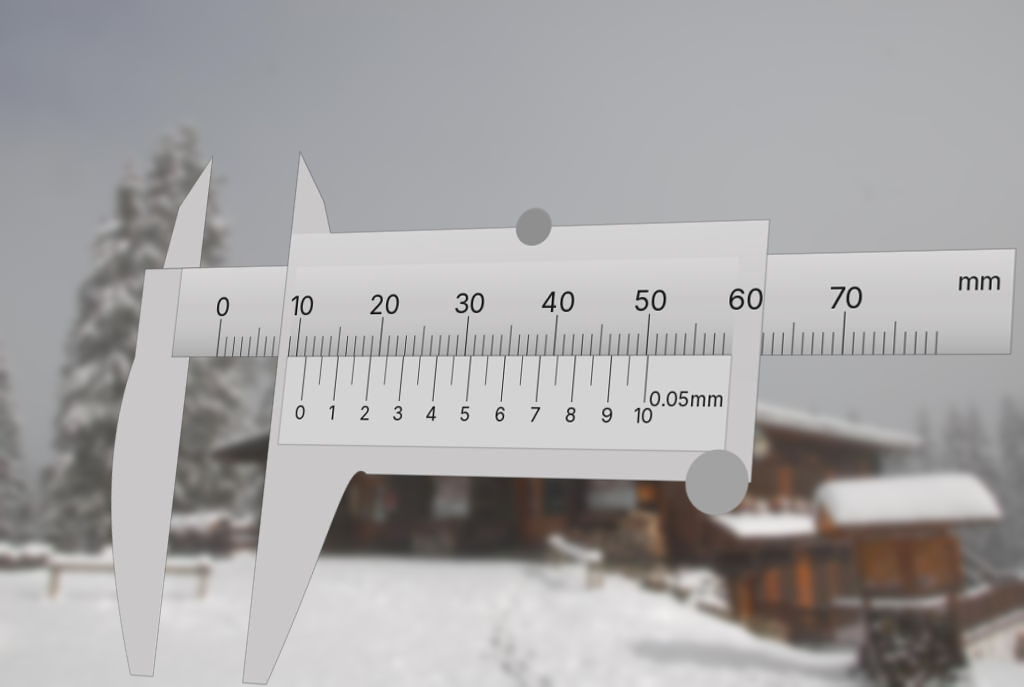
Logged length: 11.2; mm
